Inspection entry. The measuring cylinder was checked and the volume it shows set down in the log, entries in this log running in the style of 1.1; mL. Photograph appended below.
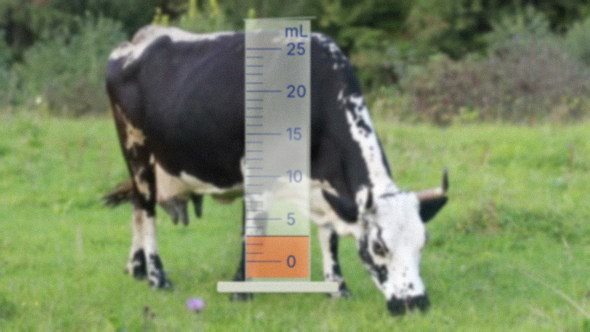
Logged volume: 3; mL
